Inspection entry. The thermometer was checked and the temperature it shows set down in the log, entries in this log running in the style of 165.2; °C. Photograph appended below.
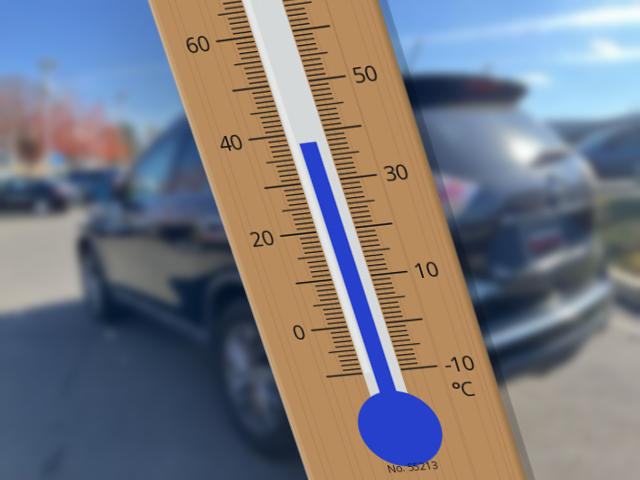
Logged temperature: 38; °C
